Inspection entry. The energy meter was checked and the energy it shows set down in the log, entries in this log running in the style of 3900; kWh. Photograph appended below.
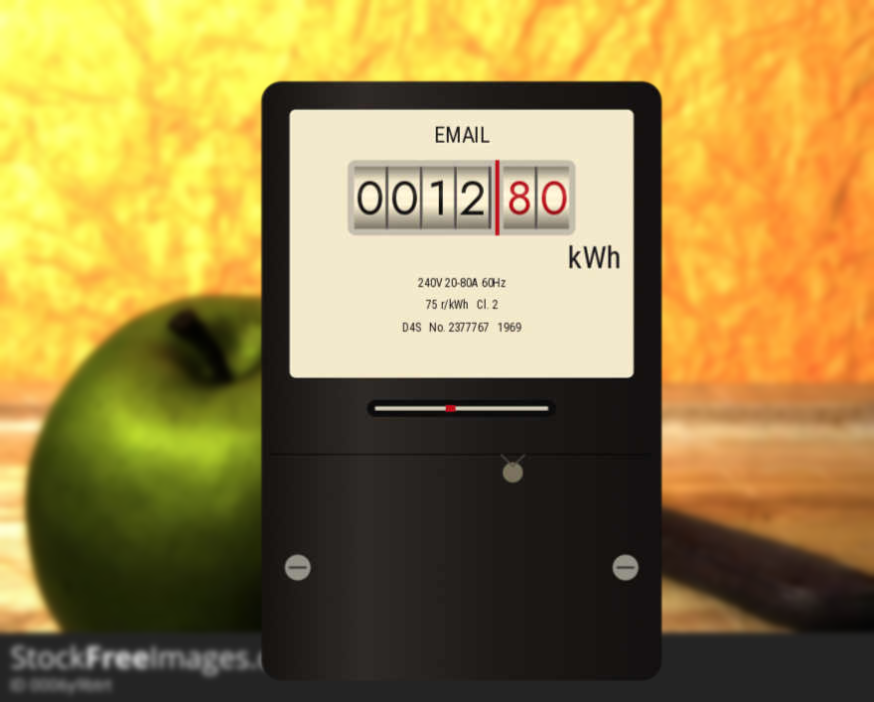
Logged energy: 12.80; kWh
